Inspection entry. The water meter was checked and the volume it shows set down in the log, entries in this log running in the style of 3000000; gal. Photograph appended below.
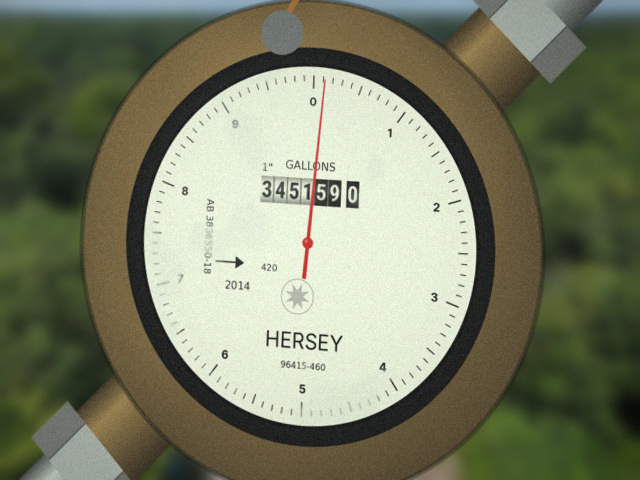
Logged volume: 3451590.1; gal
